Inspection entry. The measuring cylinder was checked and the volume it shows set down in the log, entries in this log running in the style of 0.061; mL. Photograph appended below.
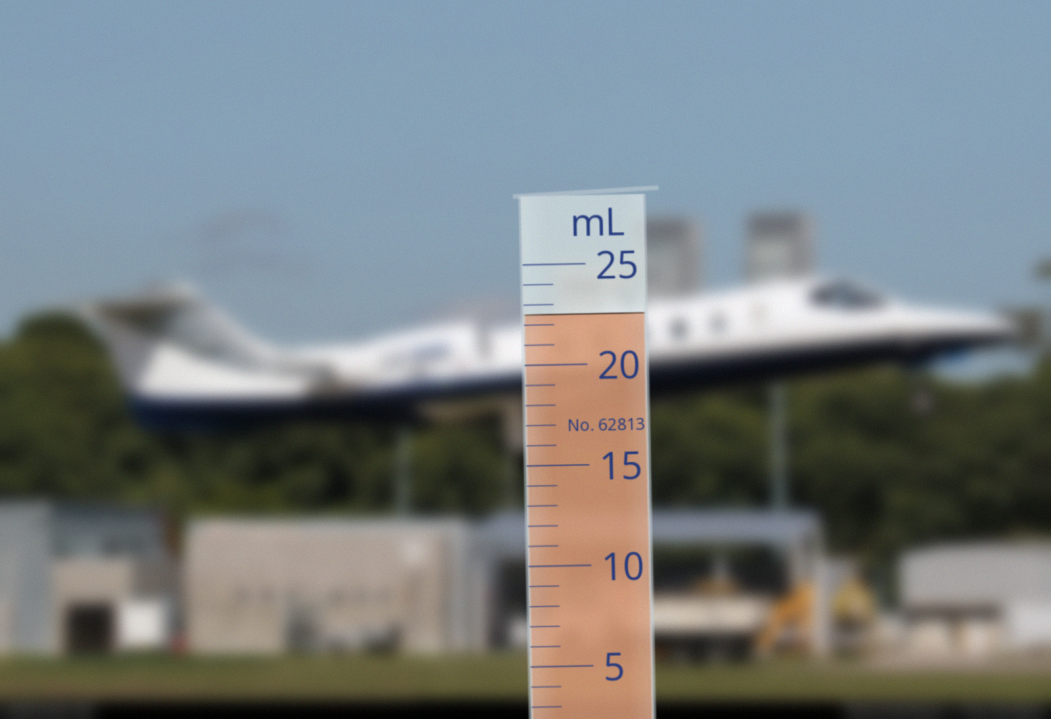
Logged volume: 22.5; mL
